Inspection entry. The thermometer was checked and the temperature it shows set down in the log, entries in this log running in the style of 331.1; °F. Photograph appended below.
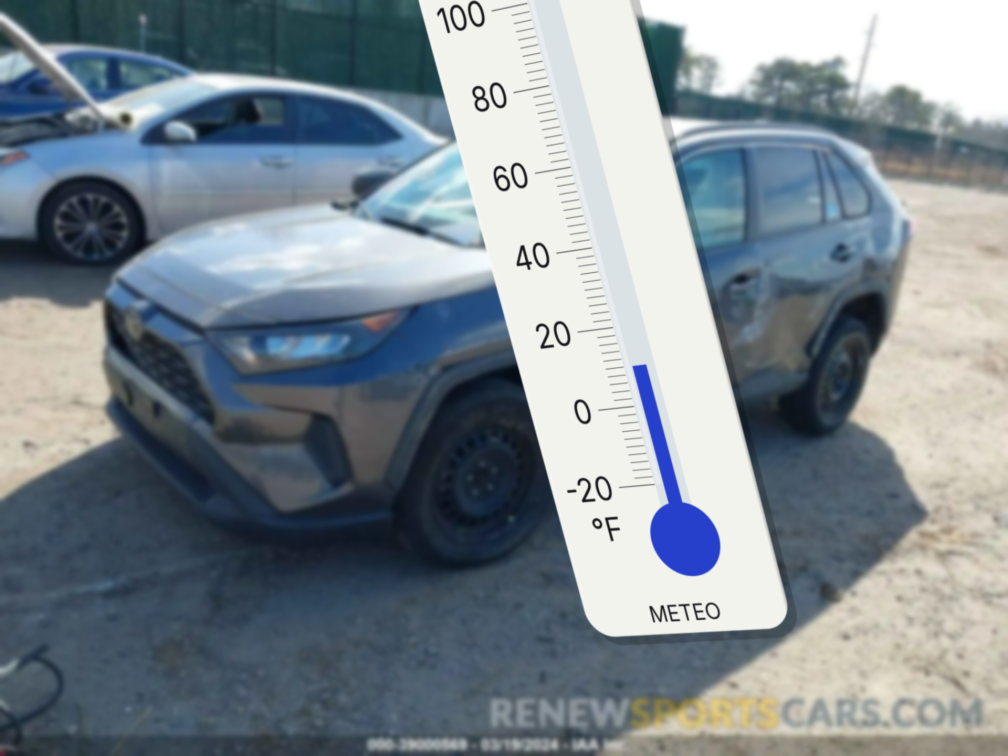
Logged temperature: 10; °F
